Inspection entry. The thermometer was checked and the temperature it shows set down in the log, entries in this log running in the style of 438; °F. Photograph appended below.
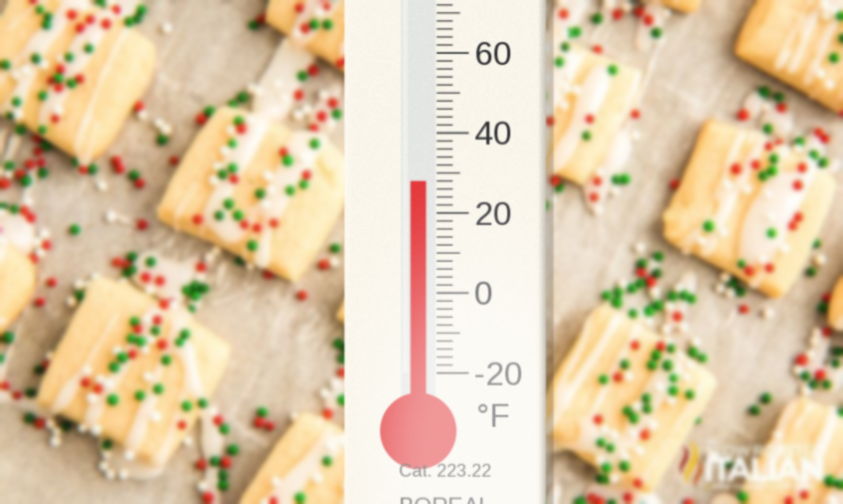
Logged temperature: 28; °F
